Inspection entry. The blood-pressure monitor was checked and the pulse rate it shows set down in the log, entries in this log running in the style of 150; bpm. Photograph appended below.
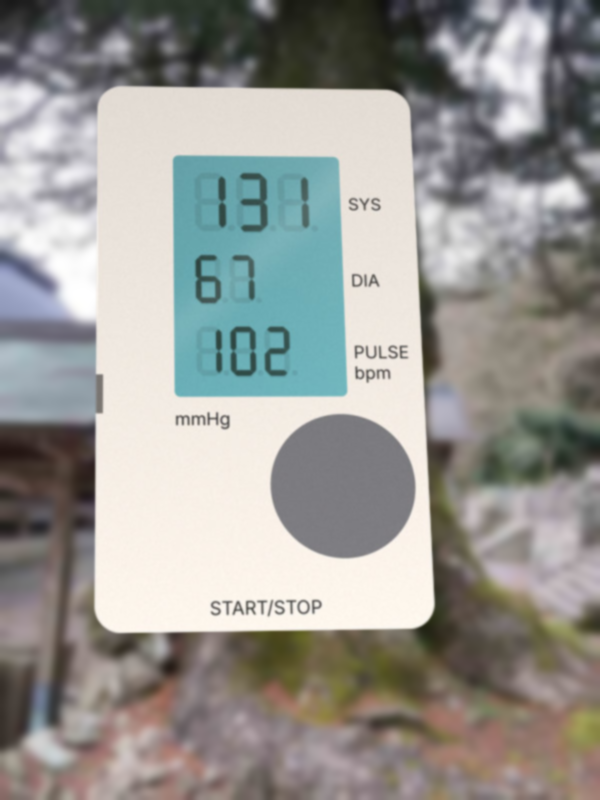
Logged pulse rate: 102; bpm
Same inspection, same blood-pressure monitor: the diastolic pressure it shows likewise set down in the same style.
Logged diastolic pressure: 67; mmHg
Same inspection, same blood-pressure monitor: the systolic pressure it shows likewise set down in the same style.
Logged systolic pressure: 131; mmHg
